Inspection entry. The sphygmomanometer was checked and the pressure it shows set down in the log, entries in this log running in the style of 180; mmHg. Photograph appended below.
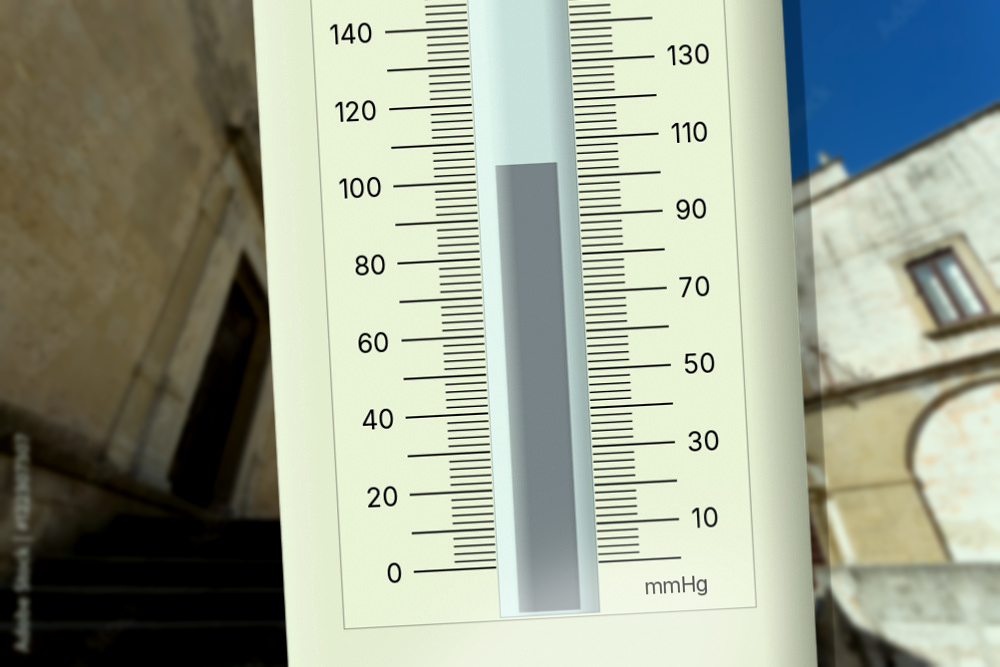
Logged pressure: 104; mmHg
